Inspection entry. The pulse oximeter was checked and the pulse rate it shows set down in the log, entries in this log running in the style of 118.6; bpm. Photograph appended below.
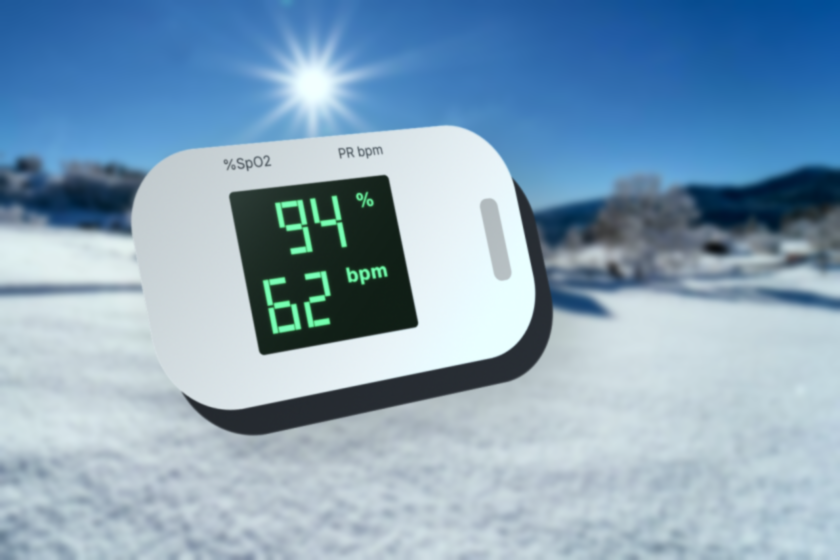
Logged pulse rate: 62; bpm
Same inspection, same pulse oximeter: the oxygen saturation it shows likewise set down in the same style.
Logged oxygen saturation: 94; %
